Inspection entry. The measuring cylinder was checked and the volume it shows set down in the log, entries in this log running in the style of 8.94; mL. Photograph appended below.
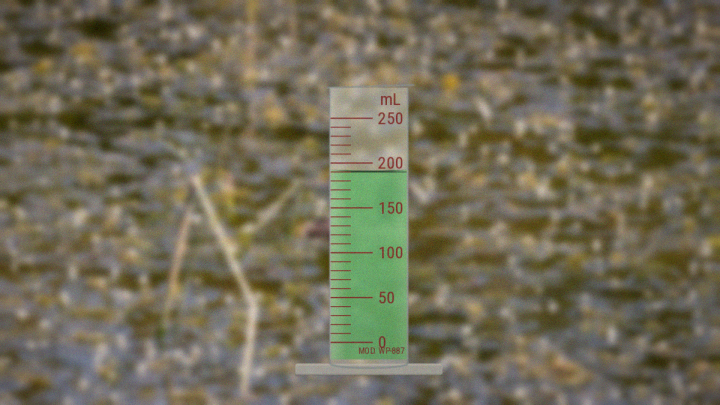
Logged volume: 190; mL
